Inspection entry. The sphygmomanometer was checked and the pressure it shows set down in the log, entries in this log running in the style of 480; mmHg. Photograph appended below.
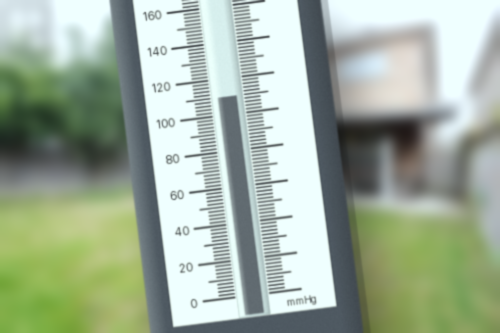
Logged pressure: 110; mmHg
